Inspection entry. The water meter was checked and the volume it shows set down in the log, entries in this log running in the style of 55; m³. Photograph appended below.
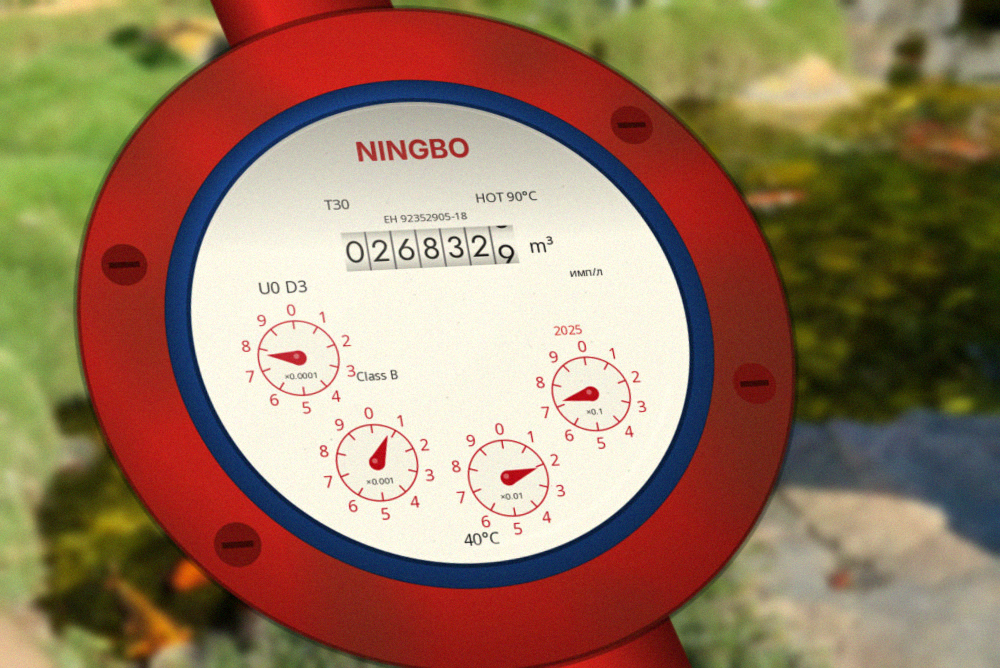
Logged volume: 268328.7207; m³
